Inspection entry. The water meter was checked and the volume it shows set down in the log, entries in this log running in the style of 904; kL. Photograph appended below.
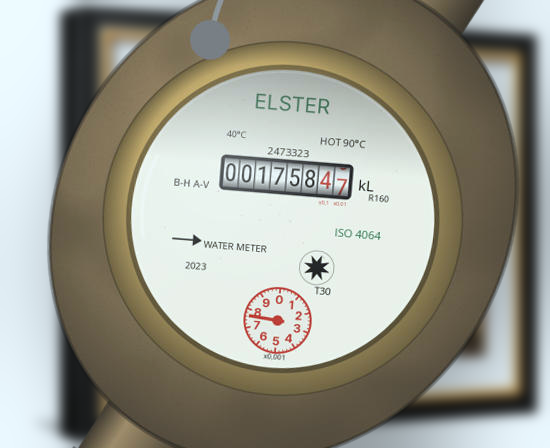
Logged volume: 1758.467; kL
